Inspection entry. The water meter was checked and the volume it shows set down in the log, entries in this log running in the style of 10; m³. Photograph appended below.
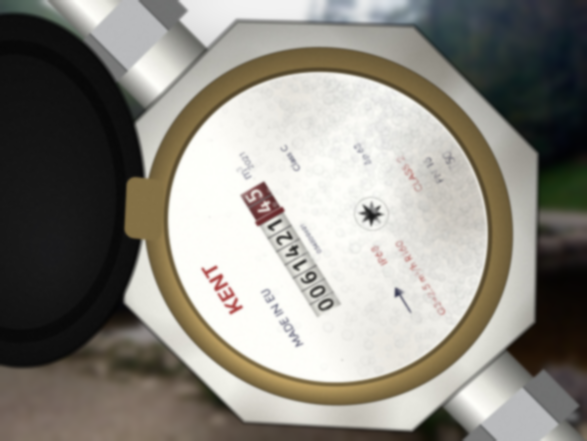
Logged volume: 61421.45; m³
